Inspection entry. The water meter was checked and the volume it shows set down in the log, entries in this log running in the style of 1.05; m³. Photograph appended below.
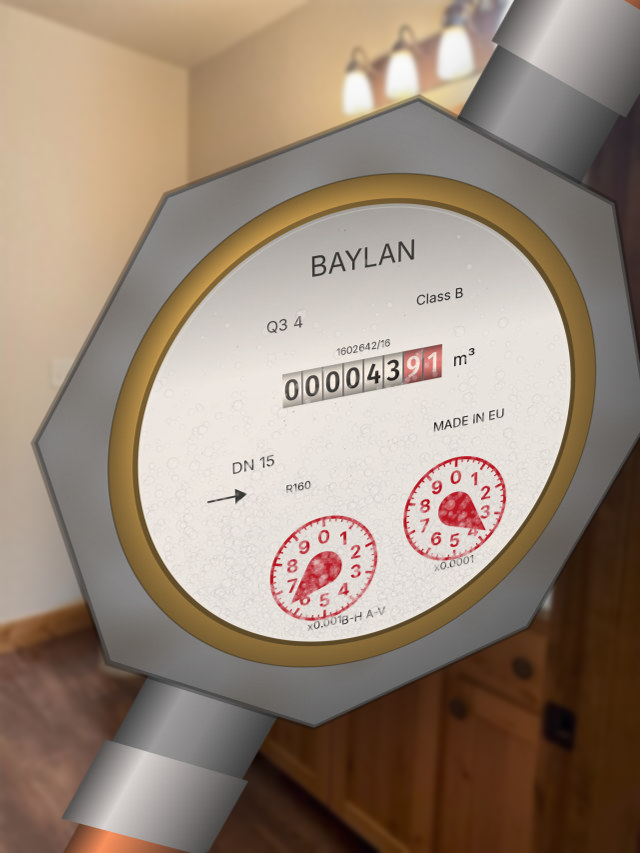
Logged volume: 43.9163; m³
